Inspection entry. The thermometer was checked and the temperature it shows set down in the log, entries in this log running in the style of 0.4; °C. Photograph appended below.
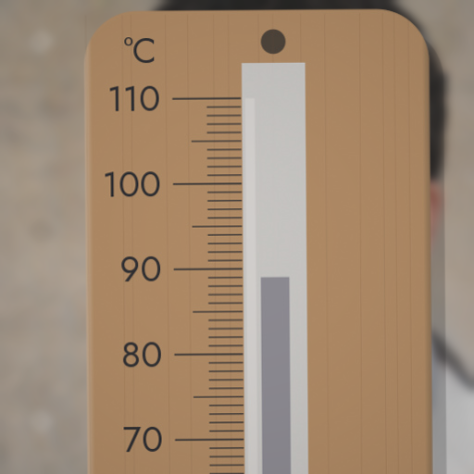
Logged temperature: 89; °C
